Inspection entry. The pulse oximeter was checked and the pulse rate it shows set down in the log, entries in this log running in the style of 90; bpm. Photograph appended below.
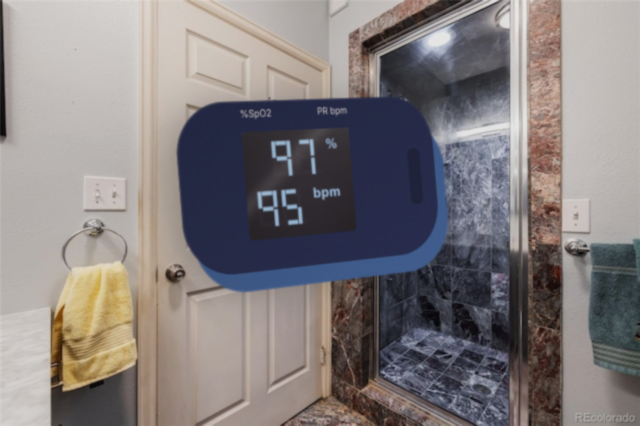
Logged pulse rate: 95; bpm
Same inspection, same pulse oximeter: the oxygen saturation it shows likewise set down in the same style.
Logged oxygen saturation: 97; %
